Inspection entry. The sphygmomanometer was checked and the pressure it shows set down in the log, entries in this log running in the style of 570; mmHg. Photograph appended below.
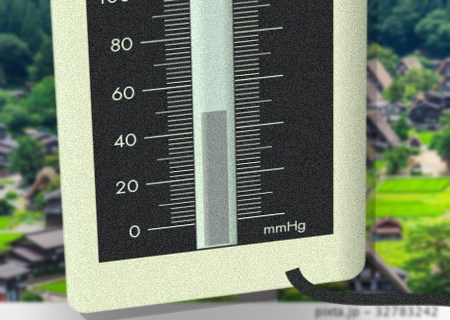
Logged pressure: 48; mmHg
